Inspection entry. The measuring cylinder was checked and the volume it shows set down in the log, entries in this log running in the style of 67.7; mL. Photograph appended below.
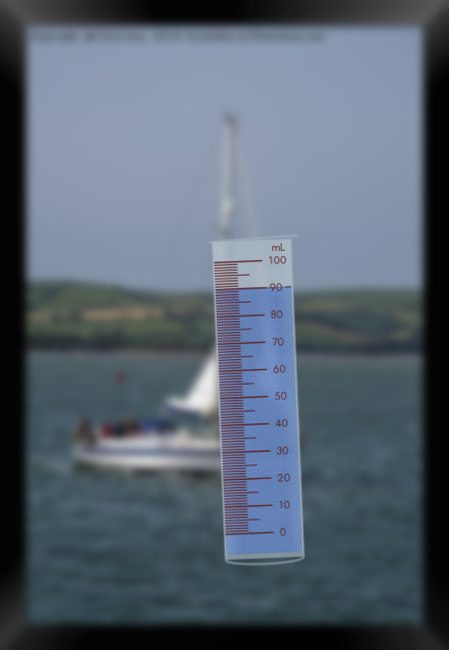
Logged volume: 90; mL
